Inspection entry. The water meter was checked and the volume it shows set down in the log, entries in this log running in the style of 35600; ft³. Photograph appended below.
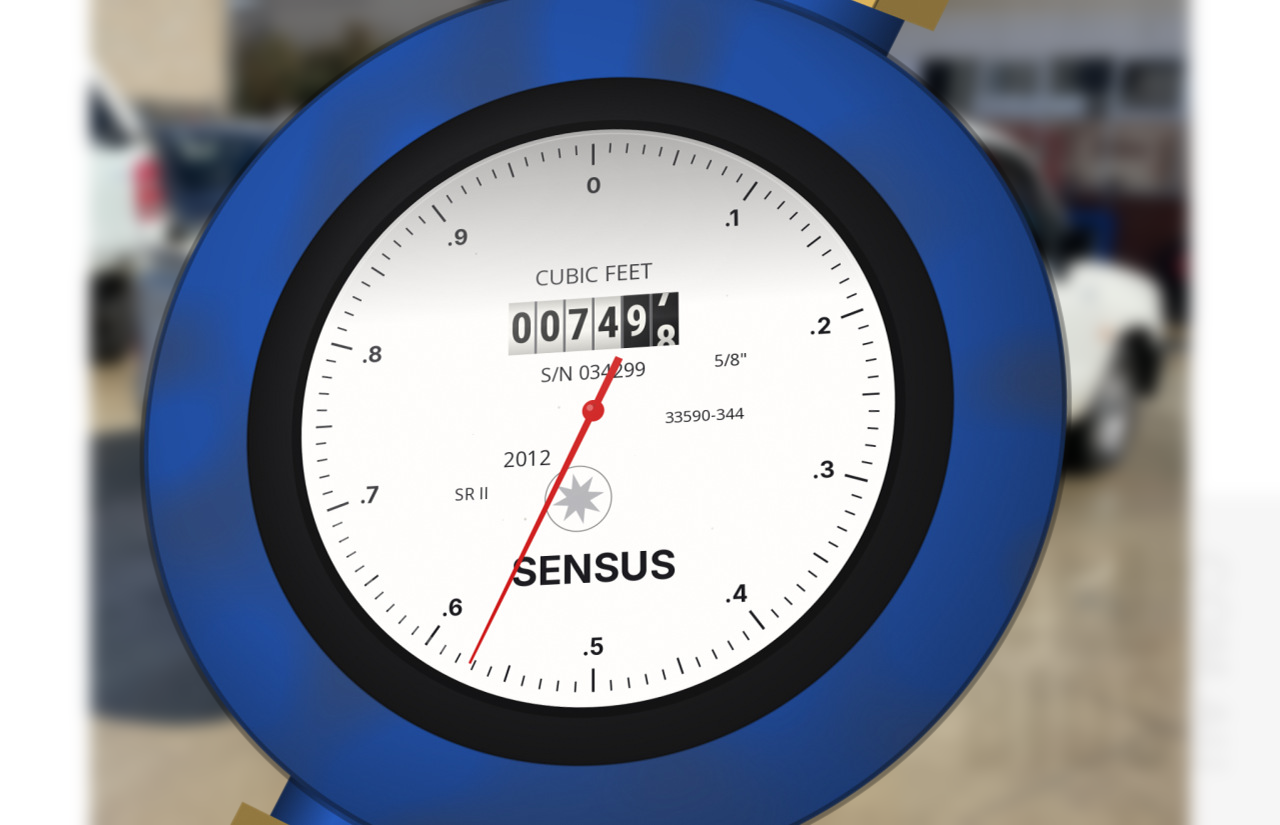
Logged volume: 7497.57; ft³
